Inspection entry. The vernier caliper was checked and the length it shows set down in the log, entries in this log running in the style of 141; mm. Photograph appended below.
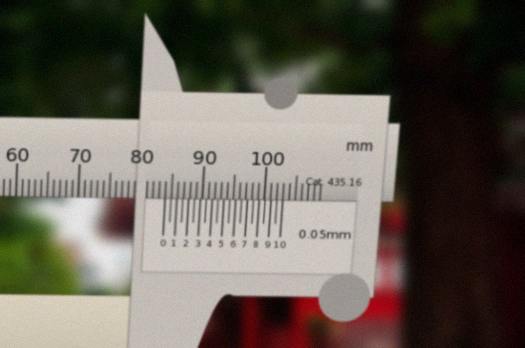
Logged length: 84.0; mm
